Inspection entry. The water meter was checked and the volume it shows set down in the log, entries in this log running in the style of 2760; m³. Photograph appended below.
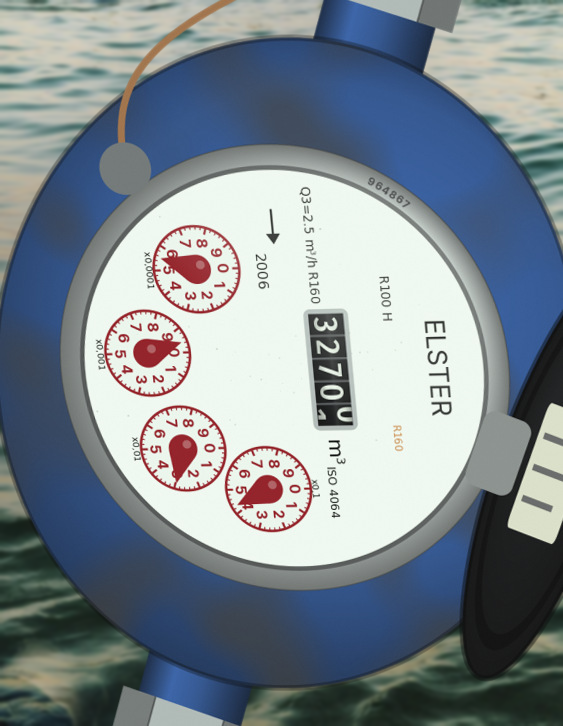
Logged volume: 32700.4295; m³
